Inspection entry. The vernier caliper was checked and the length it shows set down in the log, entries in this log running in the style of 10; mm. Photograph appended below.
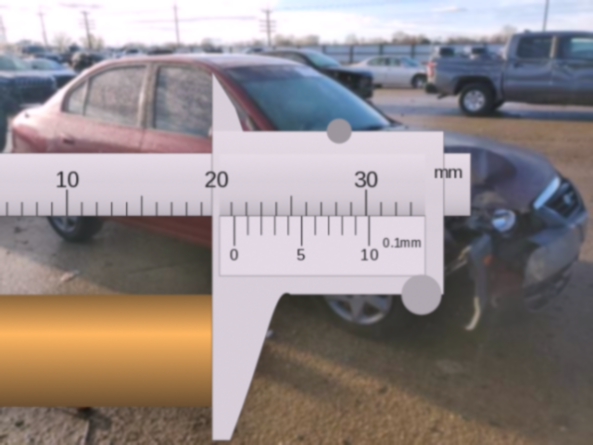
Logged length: 21.2; mm
